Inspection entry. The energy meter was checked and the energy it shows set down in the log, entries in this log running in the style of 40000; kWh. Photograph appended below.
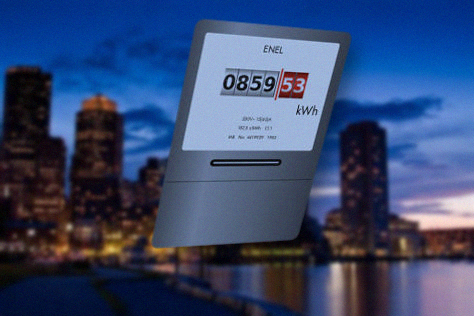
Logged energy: 859.53; kWh
